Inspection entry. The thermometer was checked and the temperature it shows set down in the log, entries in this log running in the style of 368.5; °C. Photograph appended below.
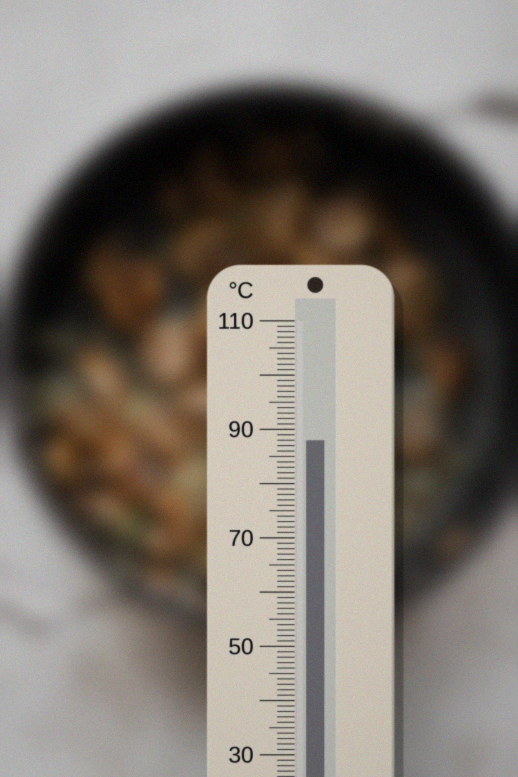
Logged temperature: 88; °C
